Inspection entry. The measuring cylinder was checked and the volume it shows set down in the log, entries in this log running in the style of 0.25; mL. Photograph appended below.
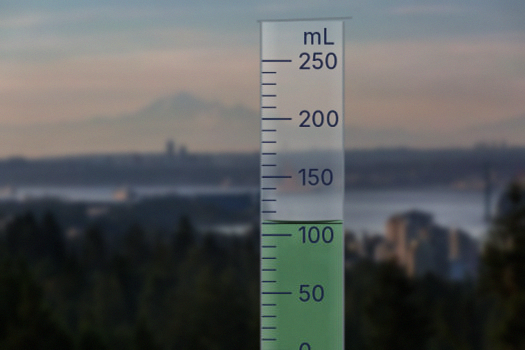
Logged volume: 110; mL
